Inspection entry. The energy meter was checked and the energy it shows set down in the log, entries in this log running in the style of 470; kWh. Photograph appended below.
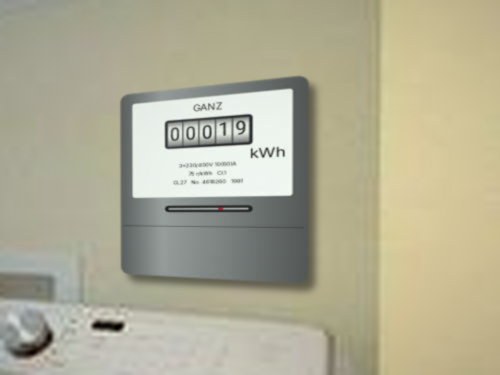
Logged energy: 19; kWh
